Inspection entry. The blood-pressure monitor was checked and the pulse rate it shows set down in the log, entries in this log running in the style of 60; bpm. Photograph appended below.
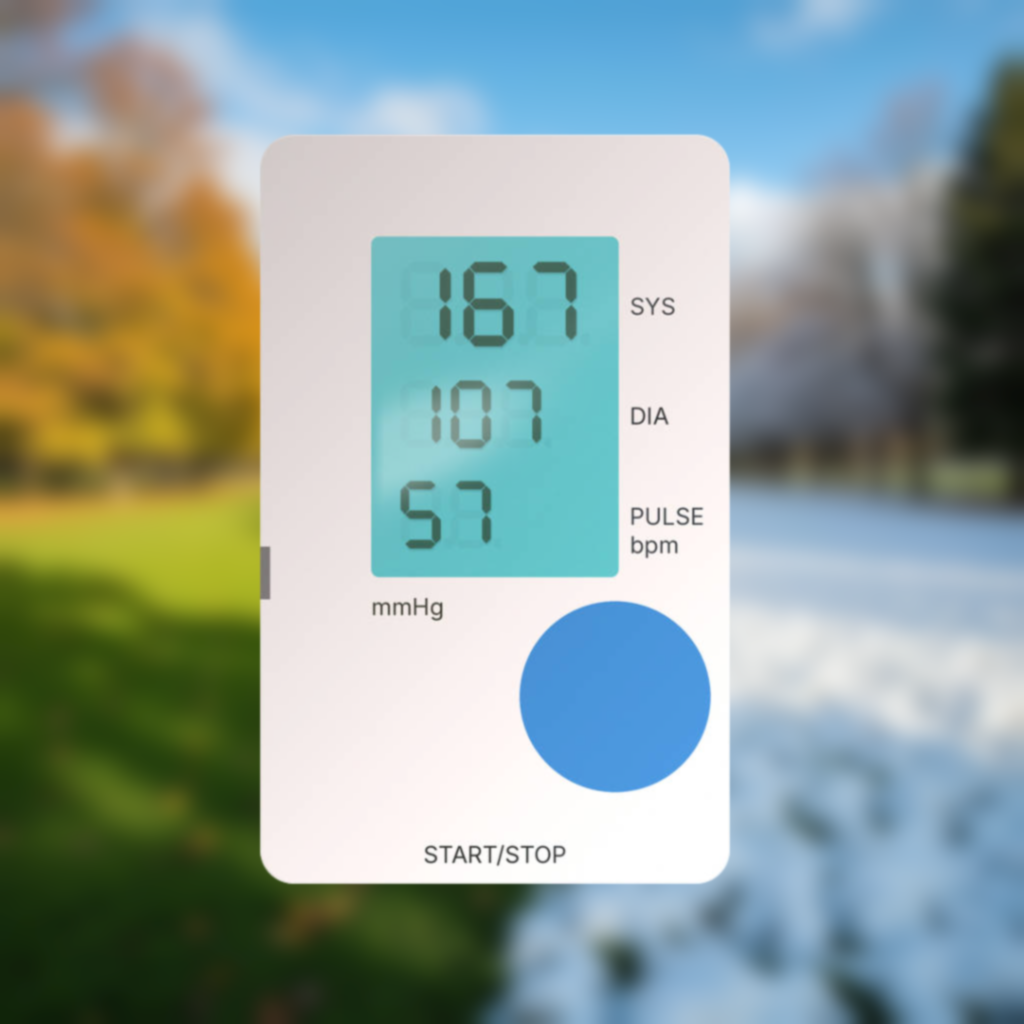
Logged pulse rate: 57; bpm
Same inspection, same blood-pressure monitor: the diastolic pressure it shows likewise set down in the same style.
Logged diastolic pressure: 107; mmHg
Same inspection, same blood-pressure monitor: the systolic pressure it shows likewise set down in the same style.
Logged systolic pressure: 167; mmHg
